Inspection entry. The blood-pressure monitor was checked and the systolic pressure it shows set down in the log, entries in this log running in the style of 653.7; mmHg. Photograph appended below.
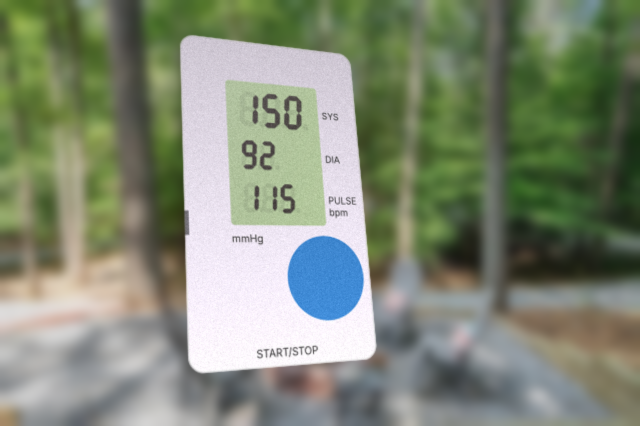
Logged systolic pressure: 150; mmHg
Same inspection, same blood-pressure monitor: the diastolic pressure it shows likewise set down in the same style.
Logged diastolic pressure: 92; mmHg
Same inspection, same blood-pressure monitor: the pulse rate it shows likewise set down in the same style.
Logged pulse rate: 115; bpm
